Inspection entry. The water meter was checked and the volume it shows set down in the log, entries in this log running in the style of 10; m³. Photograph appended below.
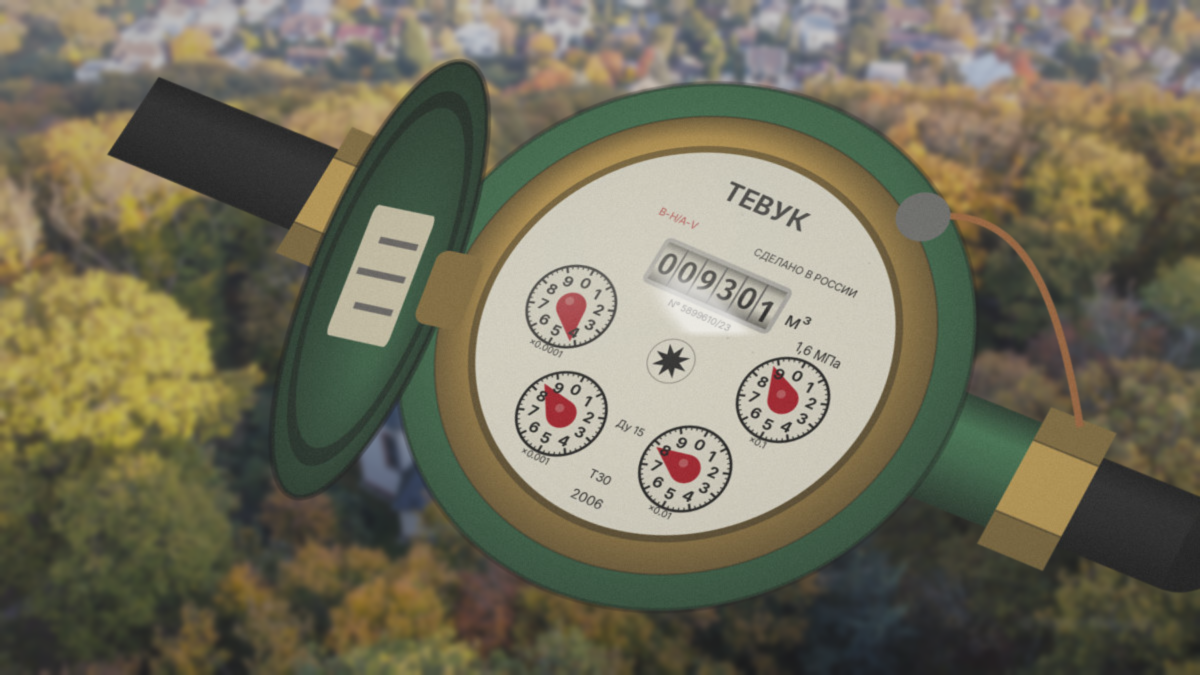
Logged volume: 9300.8784; m³
